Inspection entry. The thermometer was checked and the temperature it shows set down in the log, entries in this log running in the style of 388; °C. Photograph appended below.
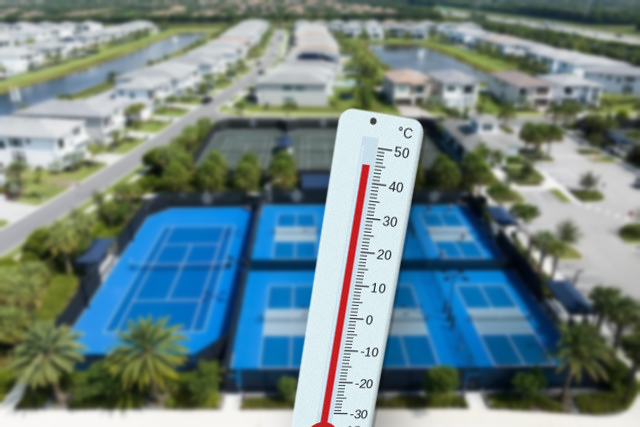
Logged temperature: 45; °C
